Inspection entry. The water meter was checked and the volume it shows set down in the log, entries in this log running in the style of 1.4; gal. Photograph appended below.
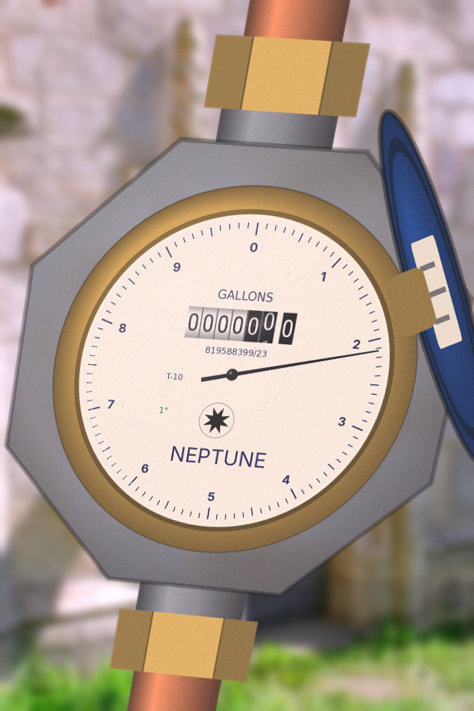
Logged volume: 2.1; gal
